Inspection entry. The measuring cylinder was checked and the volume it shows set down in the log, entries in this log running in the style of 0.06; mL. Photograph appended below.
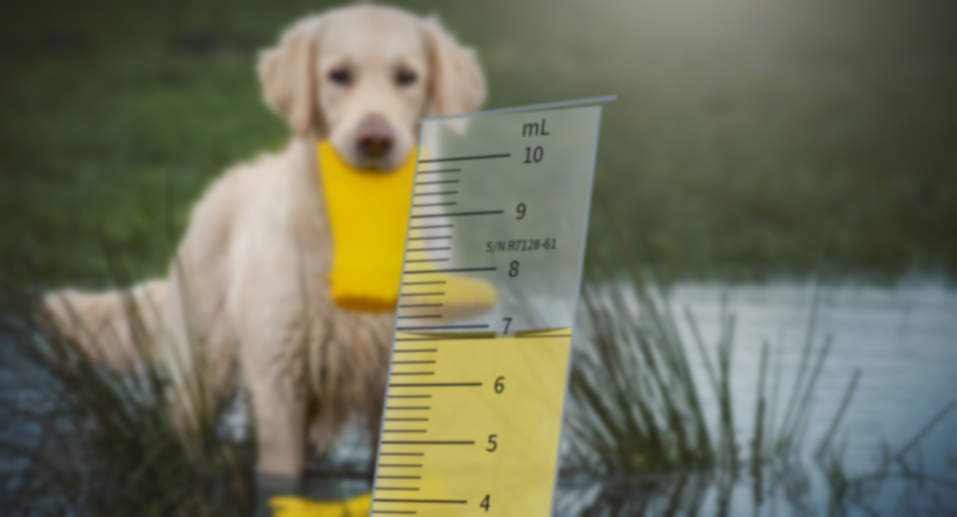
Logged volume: 6.8; mL
